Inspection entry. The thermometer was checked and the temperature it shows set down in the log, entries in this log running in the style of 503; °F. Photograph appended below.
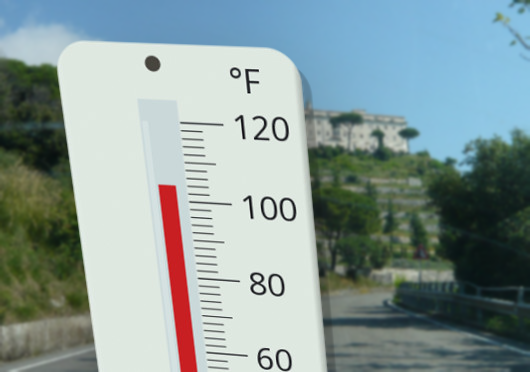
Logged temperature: 104; °F
